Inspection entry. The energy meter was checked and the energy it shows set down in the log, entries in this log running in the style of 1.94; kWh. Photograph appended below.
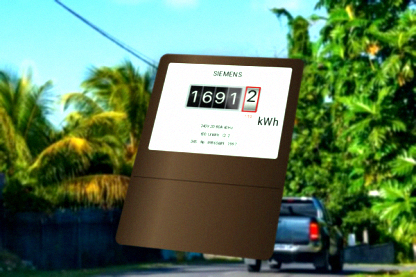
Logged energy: 1691.2; kWh
